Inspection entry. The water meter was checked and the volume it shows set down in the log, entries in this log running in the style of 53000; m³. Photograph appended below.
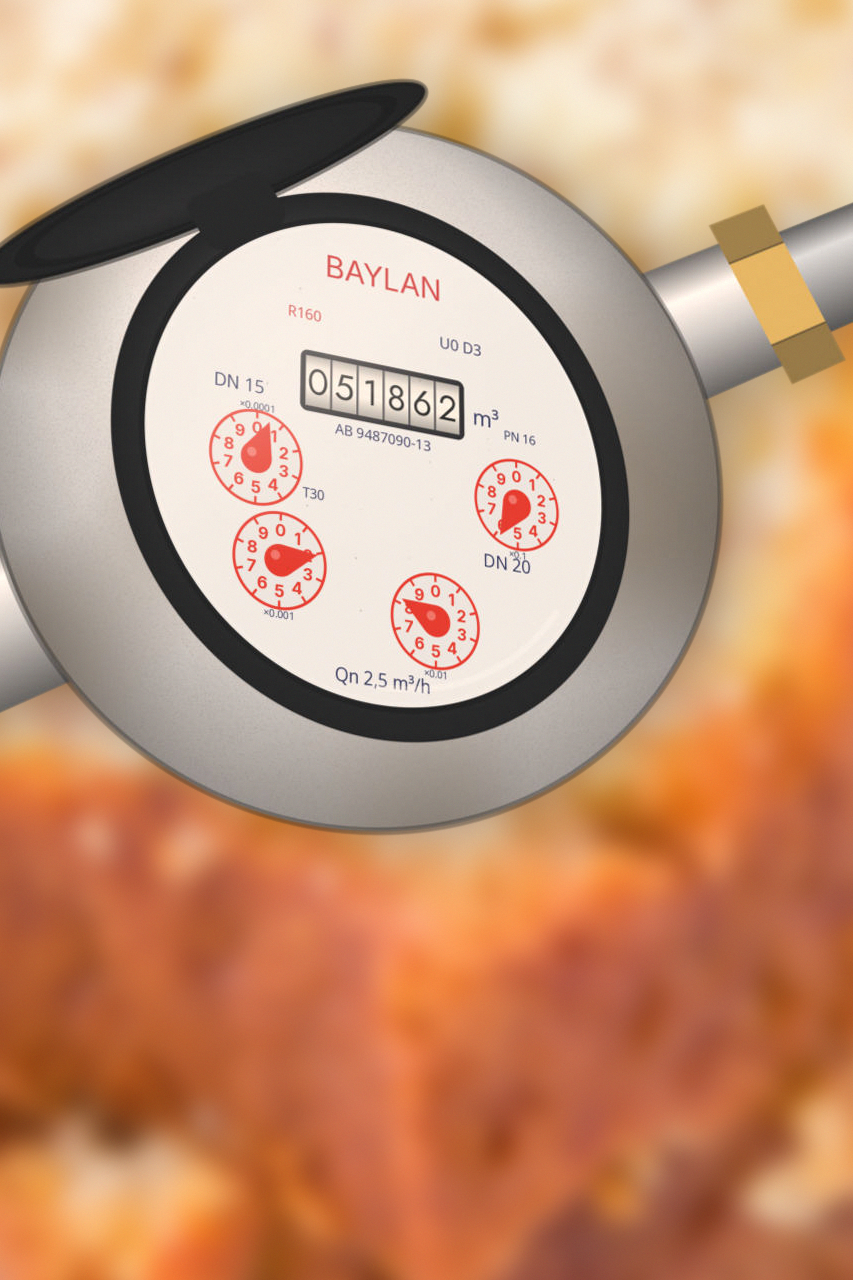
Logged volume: 51862.5820; m³
